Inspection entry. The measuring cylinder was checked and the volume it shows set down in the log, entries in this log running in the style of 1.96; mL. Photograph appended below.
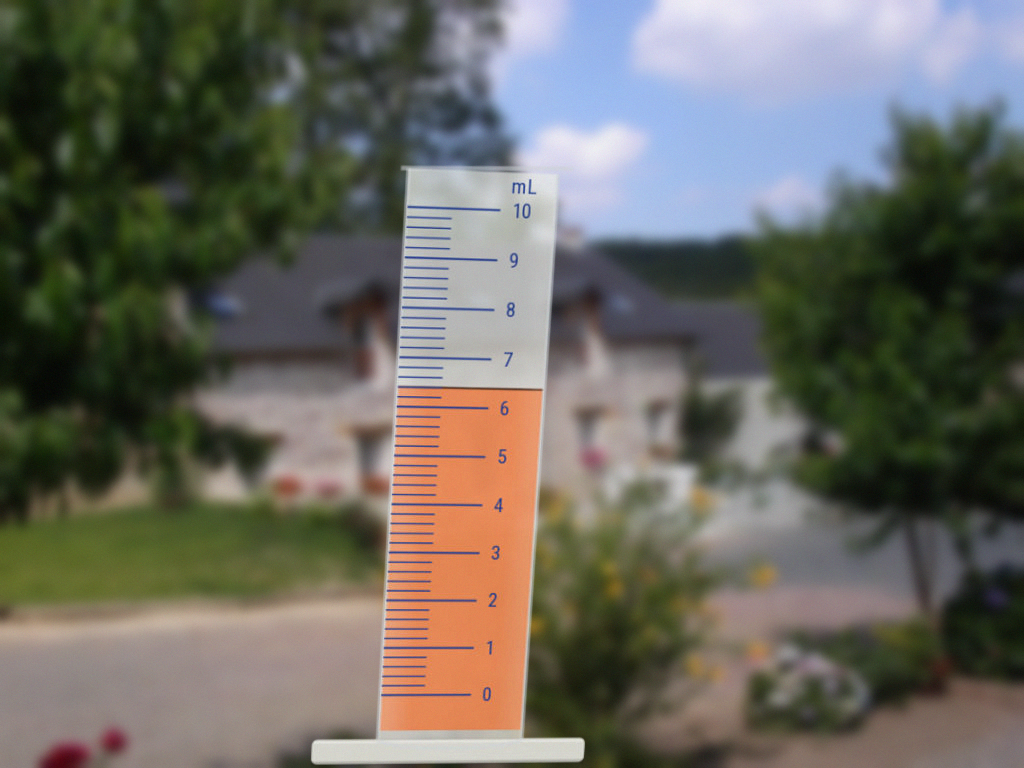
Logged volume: 6.4; mL
